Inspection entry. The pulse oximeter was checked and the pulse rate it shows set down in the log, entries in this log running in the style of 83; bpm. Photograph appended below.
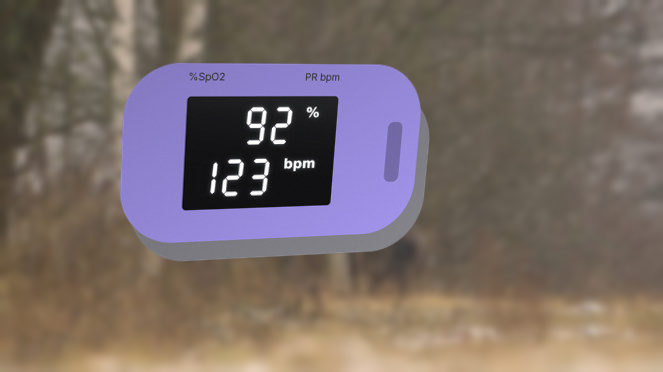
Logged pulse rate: 123; bpm
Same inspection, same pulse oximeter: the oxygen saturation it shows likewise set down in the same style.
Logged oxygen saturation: 92; %
